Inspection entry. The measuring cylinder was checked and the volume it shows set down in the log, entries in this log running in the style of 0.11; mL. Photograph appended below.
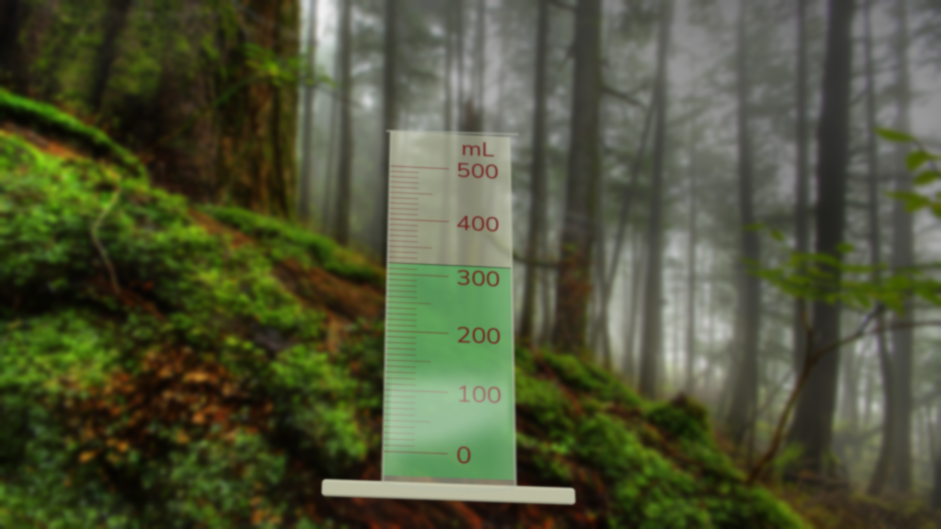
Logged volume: 320; mL
